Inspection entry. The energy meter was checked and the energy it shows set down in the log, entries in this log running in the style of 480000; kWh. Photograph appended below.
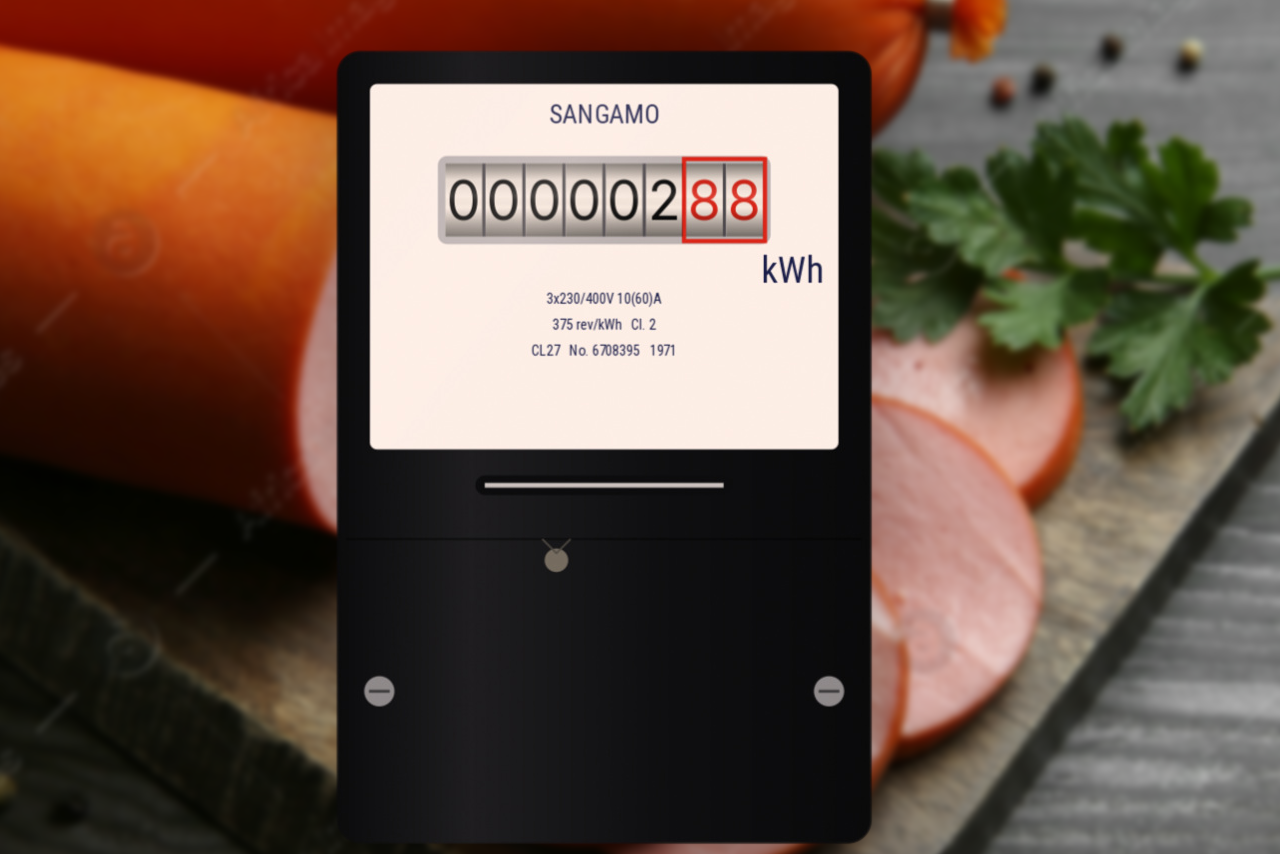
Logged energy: 2.88; kWh
